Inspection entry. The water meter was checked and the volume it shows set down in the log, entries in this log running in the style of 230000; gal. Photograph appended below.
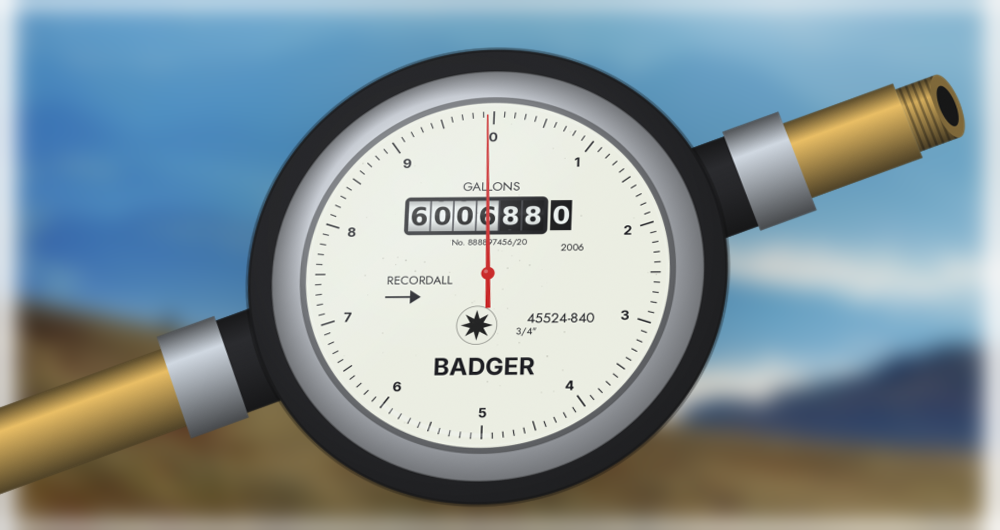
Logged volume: 6006879.9; gal
